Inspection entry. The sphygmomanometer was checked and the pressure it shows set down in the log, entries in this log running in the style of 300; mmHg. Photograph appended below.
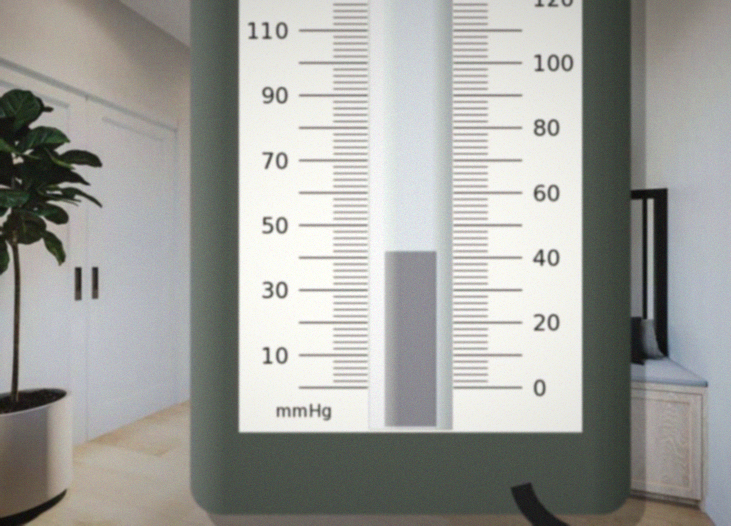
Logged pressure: 42; mmHg
